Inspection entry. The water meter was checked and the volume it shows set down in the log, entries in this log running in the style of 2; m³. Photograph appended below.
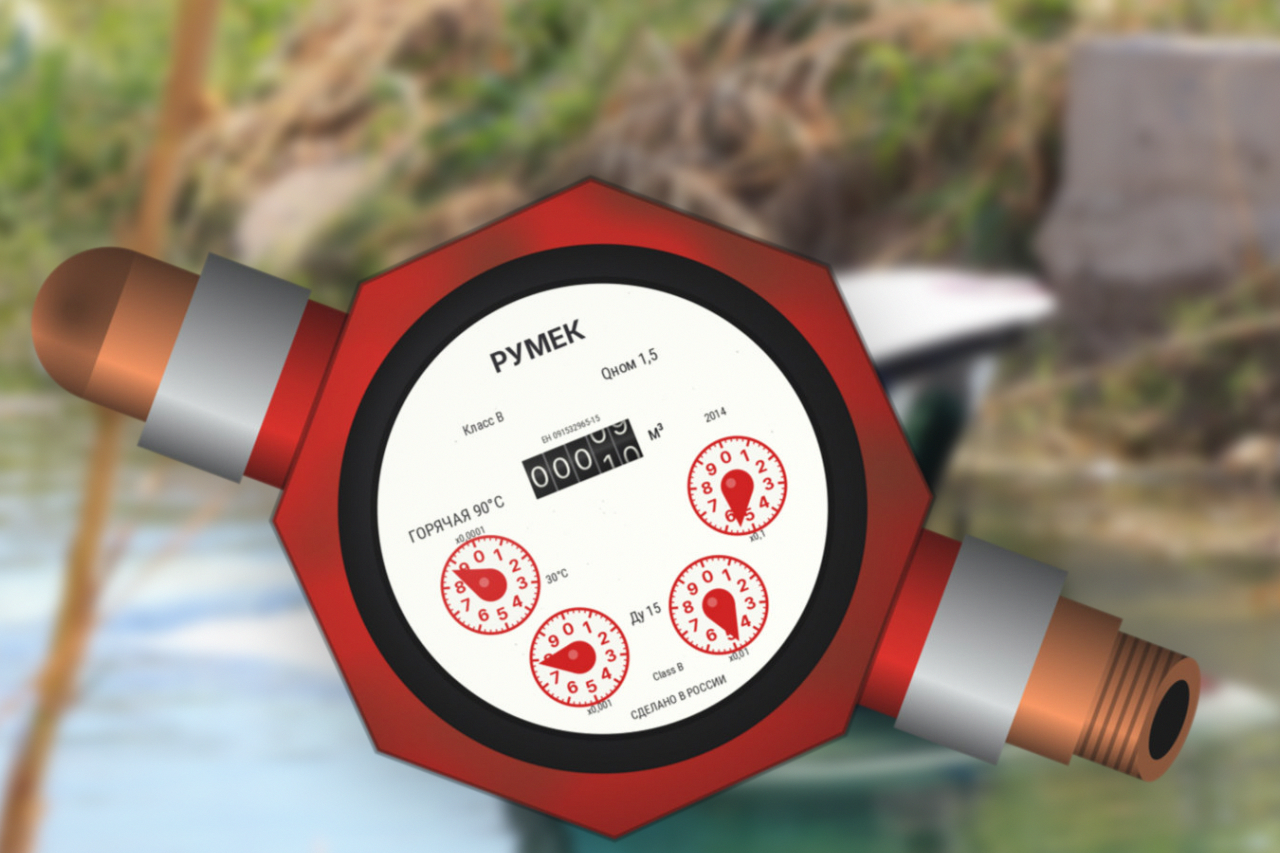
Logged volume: 9.5478; m³
